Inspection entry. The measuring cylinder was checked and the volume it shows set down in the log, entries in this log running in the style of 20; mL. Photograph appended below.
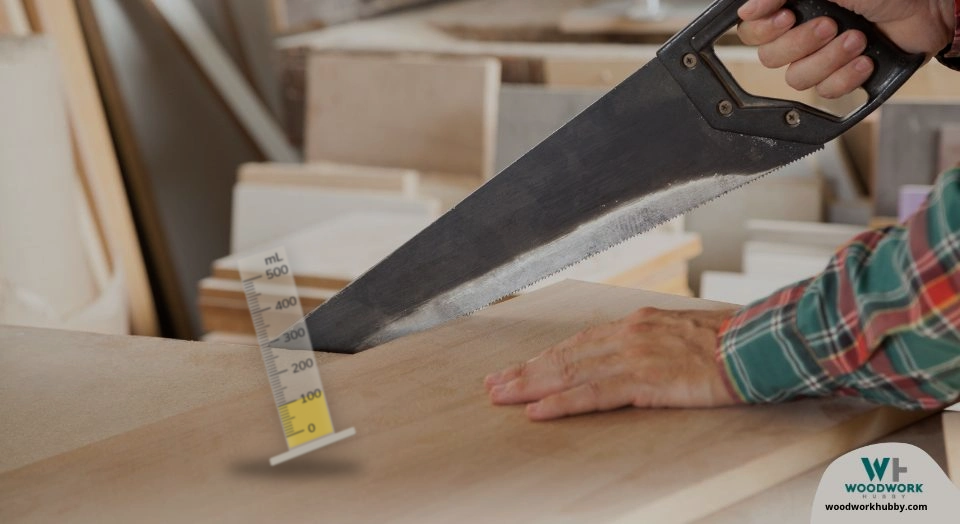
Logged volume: 100; mL
